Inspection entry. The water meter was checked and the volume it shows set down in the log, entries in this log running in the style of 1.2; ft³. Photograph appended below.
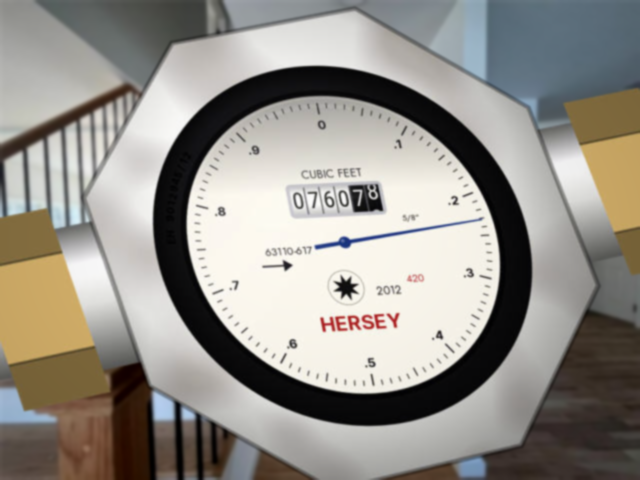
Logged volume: 76078.23; ft³
